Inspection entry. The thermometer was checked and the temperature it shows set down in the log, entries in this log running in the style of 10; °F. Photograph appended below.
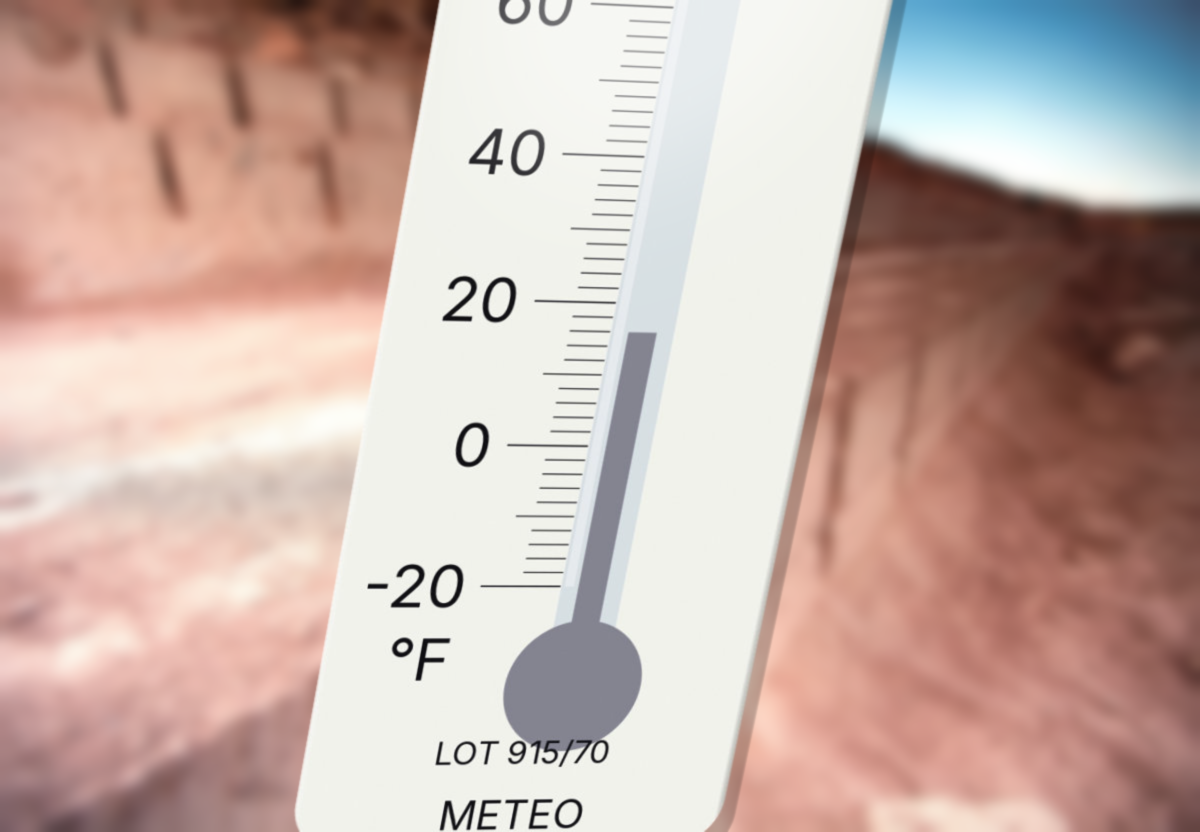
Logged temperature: 16; °F
